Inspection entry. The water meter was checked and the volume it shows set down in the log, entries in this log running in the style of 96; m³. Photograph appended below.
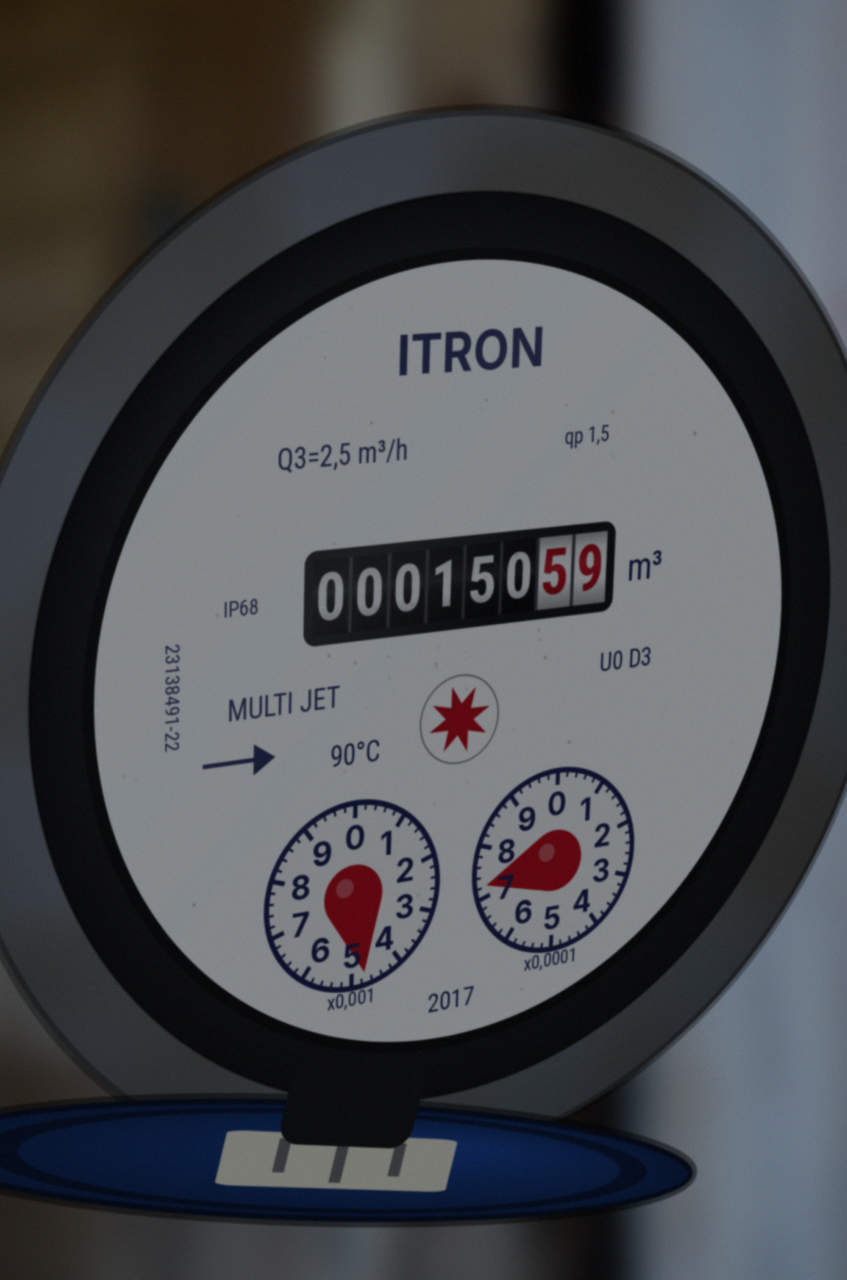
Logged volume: 150.5947; m³
